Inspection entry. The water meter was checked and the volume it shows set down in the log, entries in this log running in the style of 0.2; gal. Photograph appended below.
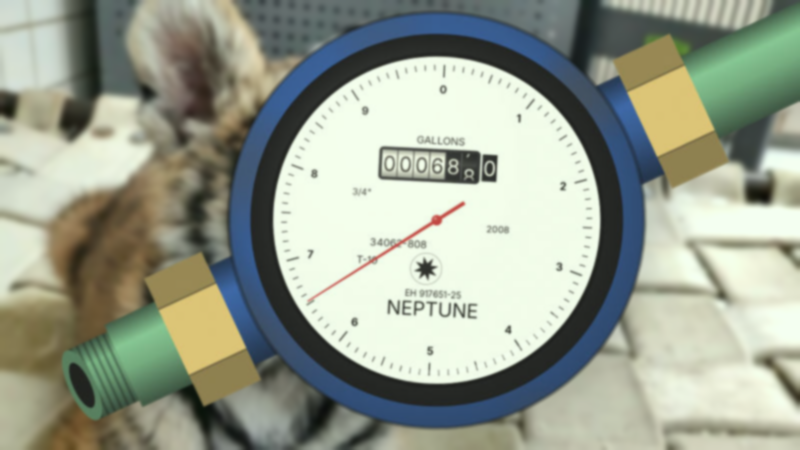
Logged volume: 6876.5; gal
